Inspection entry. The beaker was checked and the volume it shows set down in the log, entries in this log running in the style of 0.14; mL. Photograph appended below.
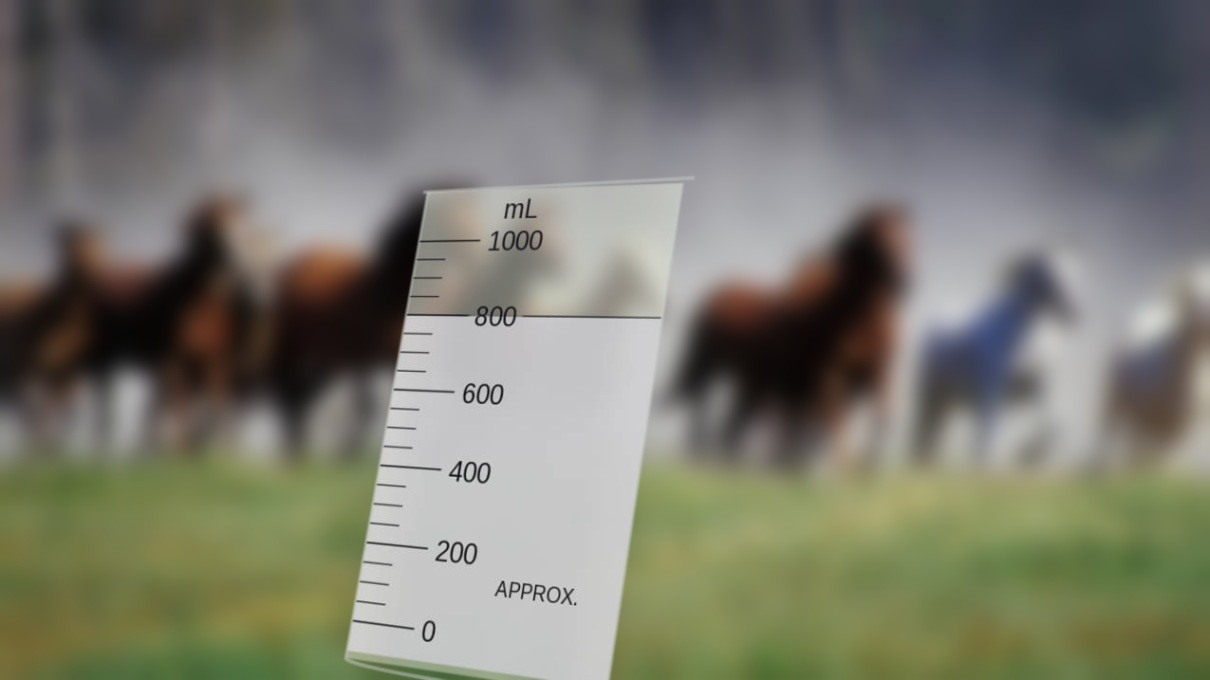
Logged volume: 800; mL
